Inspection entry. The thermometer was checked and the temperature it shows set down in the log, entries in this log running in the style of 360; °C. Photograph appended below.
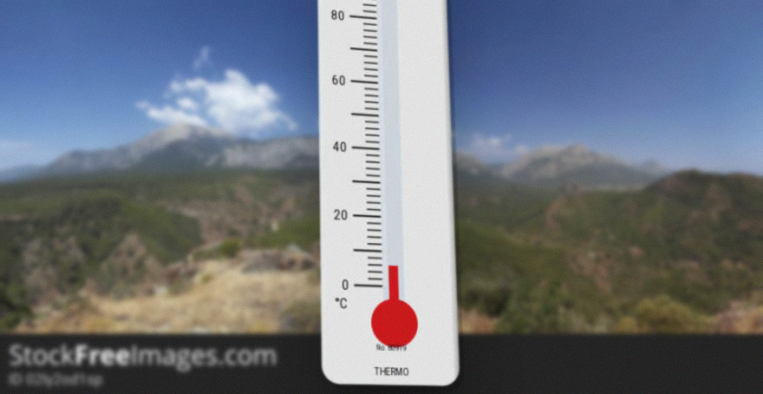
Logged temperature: 6; °C
